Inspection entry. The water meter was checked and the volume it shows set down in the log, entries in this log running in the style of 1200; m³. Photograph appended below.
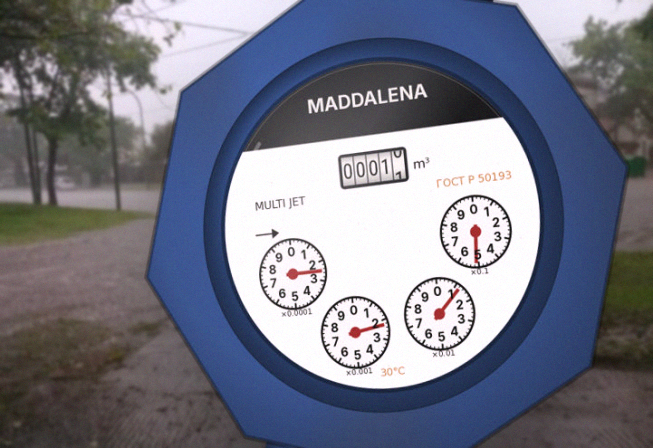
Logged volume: 10.5122; m³
